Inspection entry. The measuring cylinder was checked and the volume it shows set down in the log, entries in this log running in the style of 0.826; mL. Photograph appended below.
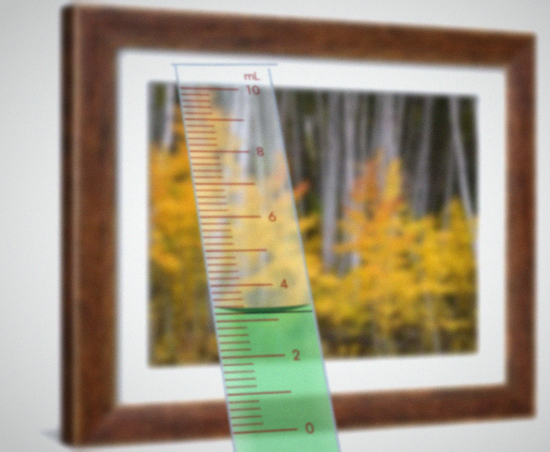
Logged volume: 3.2; mL
